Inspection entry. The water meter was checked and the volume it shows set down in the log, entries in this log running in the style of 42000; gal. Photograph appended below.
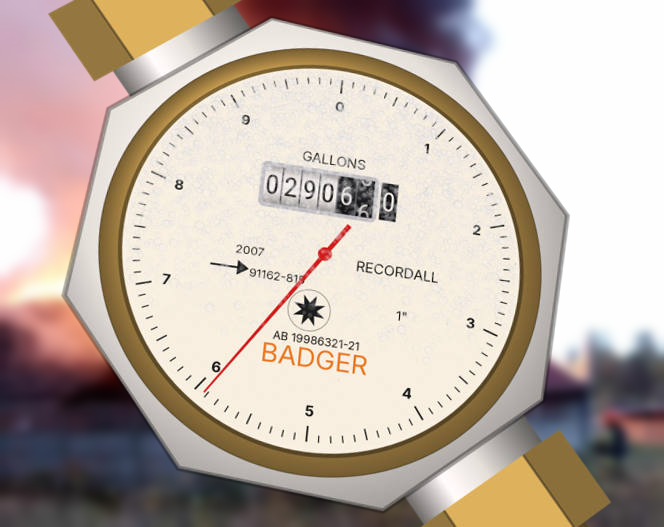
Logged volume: 290655.9; gal
